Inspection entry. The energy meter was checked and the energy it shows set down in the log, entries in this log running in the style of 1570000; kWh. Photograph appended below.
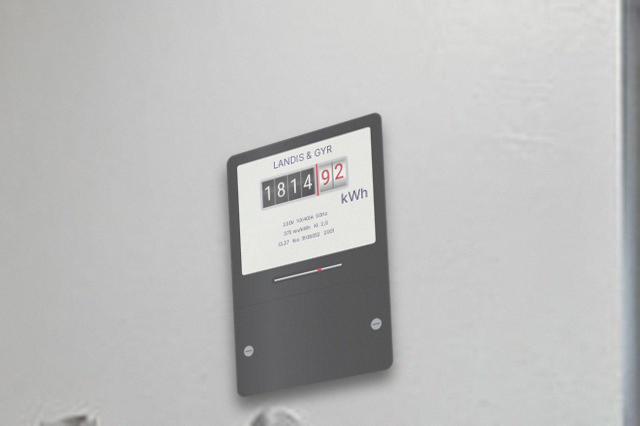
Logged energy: 1814.92; kWh
